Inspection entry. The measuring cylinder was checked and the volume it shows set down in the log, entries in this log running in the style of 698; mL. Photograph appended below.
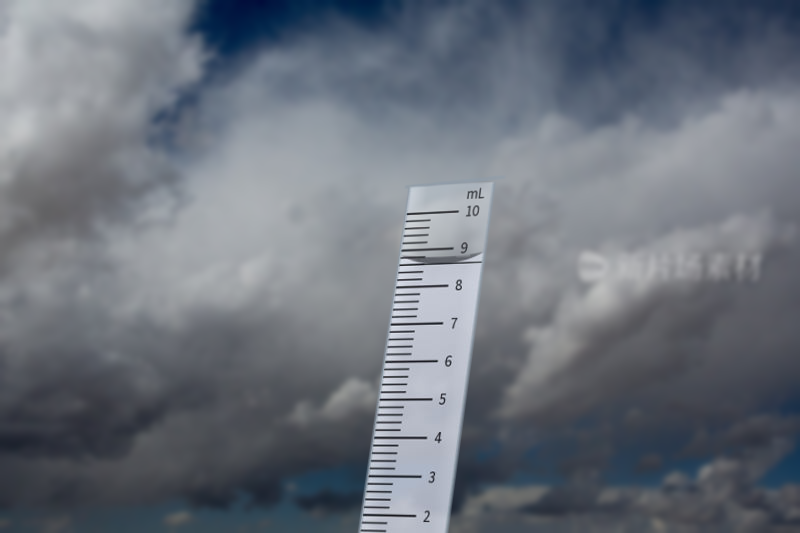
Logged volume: 8.6; mL
